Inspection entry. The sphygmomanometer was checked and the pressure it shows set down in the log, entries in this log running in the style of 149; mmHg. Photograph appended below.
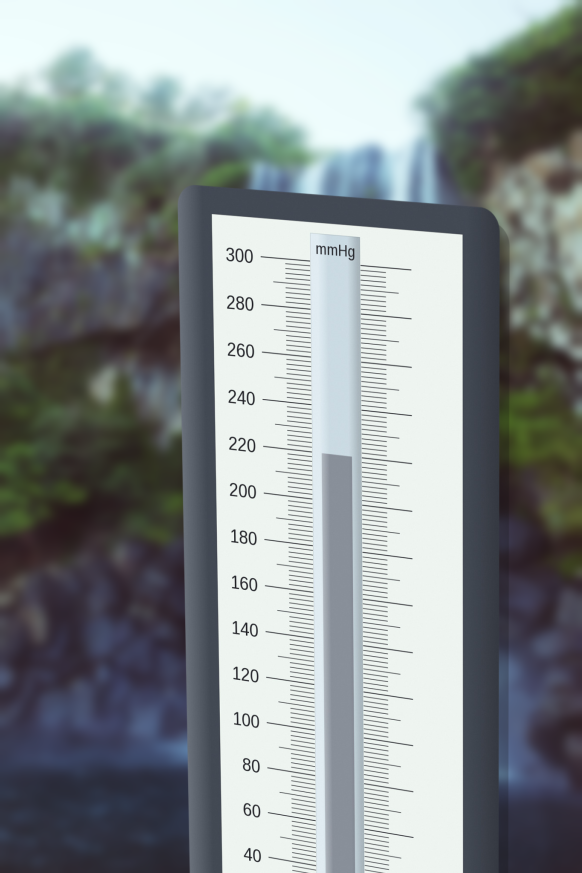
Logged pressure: 220; mmHg
